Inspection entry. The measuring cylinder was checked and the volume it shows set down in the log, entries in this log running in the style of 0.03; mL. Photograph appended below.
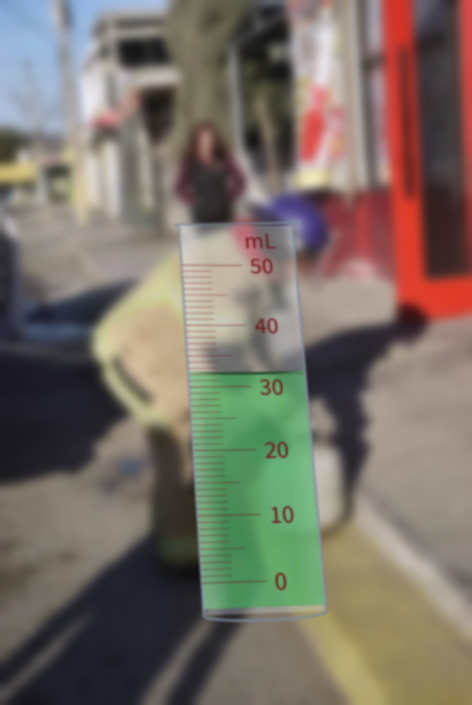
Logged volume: 32; mL
